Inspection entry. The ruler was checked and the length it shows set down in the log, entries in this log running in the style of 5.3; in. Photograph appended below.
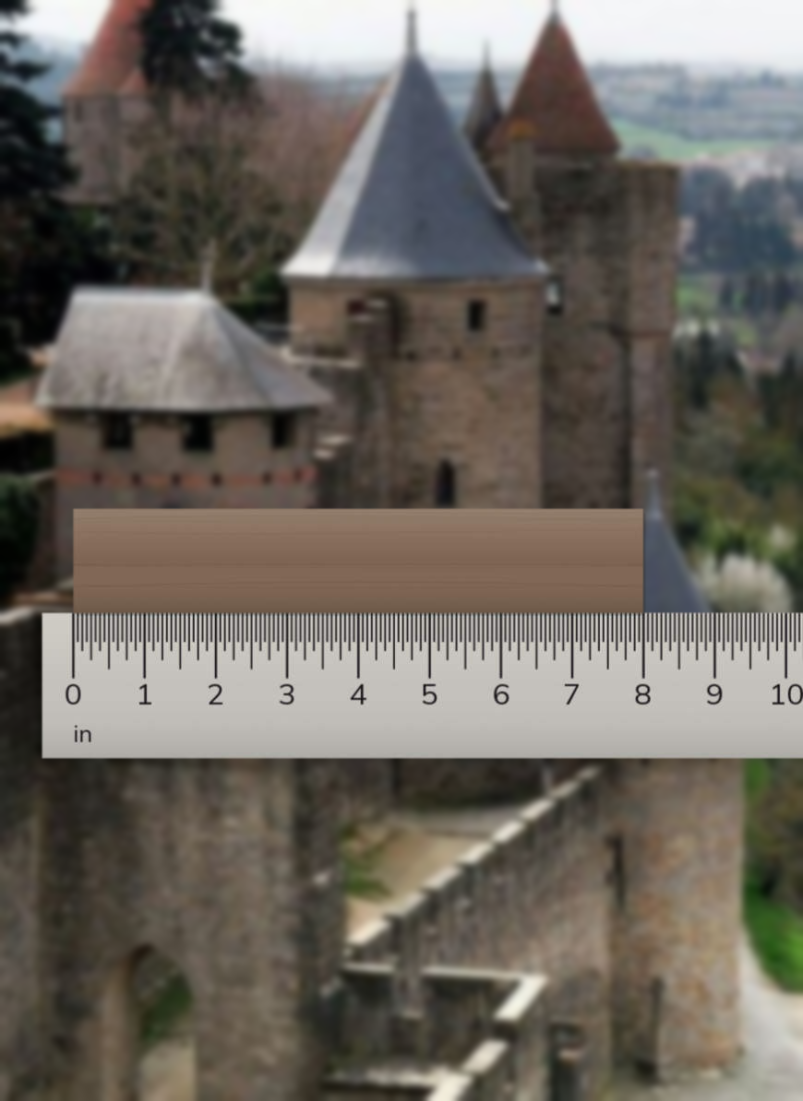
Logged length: 8; in
